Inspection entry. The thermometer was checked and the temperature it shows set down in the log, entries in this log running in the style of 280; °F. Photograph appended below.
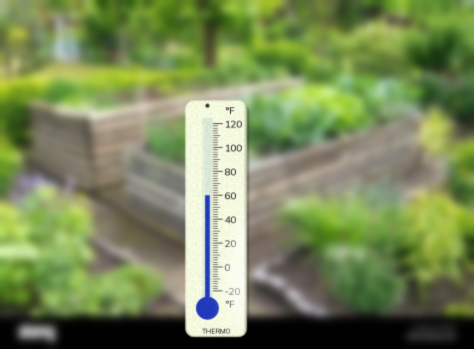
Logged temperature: 60; °F
